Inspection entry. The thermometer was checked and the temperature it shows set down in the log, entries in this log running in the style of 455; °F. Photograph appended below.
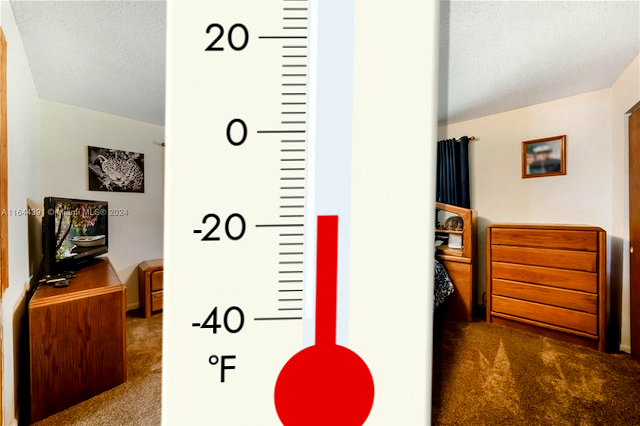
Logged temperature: -18; °F
